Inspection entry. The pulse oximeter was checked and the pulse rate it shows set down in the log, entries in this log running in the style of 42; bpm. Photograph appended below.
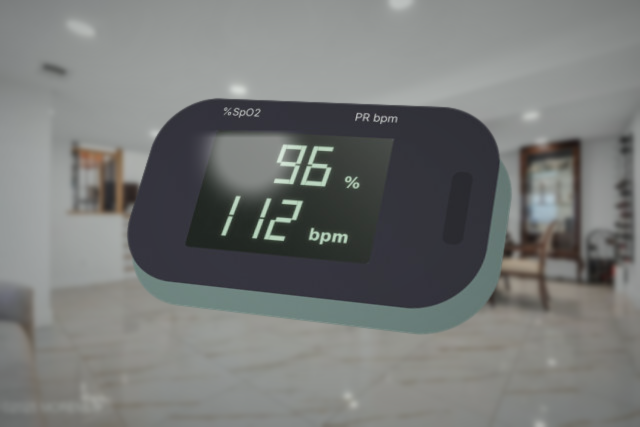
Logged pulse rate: 112; bpm
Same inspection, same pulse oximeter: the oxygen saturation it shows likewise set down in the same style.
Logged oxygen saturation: 96; %
